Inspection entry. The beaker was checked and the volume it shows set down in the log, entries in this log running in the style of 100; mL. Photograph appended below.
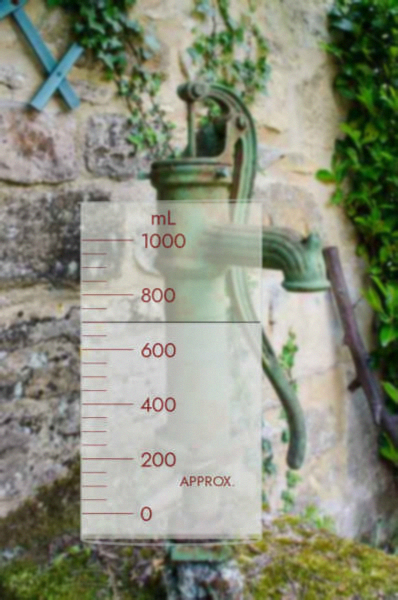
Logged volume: 700; mL
